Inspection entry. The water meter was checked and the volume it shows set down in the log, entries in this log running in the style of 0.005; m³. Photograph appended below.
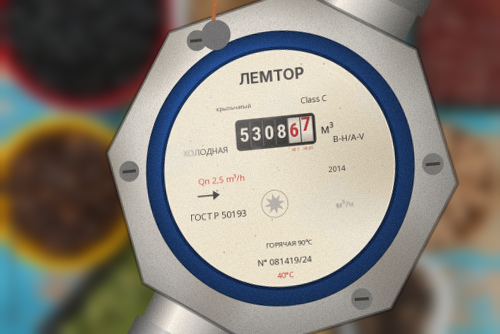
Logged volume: 5308.67; m³
